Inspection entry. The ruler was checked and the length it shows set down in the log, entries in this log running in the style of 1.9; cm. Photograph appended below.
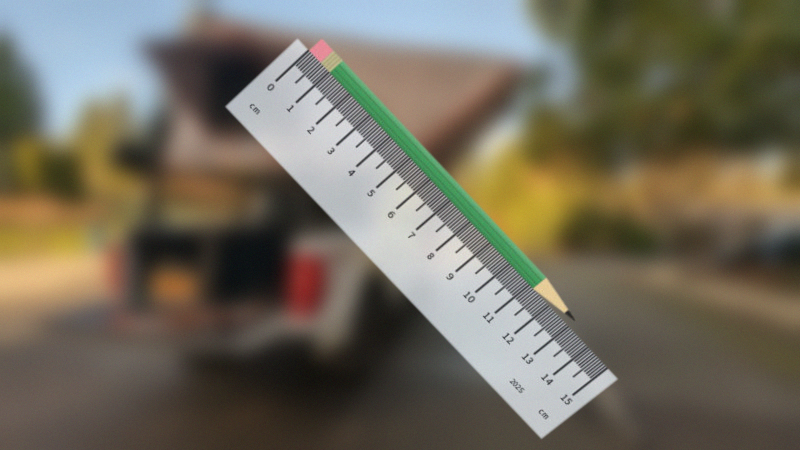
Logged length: 13; cm
